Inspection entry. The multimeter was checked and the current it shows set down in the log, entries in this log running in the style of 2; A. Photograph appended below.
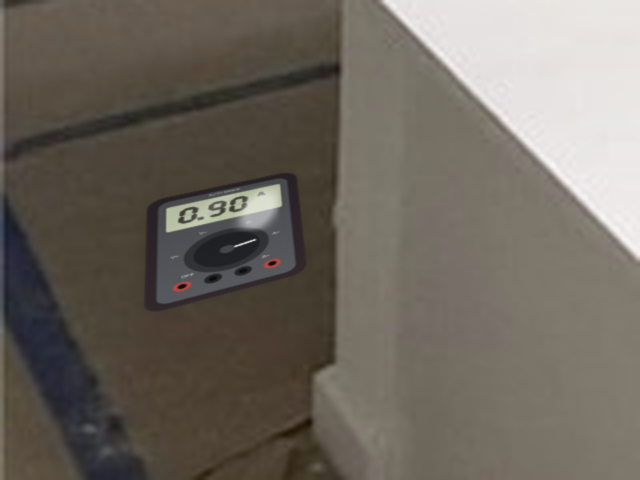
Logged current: 0.90; A
